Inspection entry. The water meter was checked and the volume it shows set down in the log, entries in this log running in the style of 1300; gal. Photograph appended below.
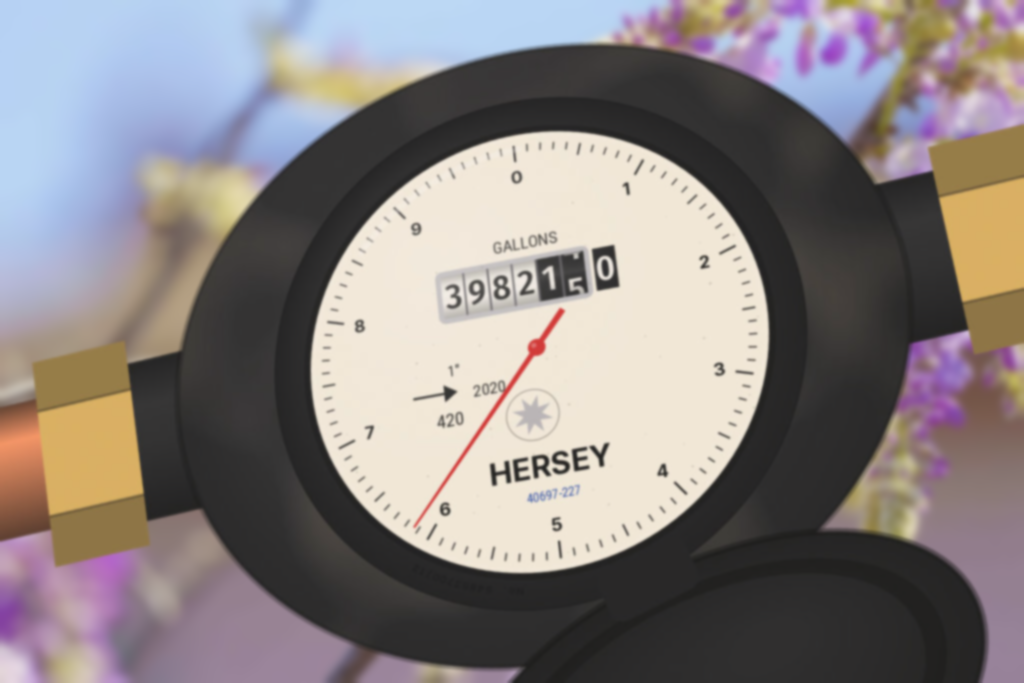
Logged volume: 3982146.1; gal
